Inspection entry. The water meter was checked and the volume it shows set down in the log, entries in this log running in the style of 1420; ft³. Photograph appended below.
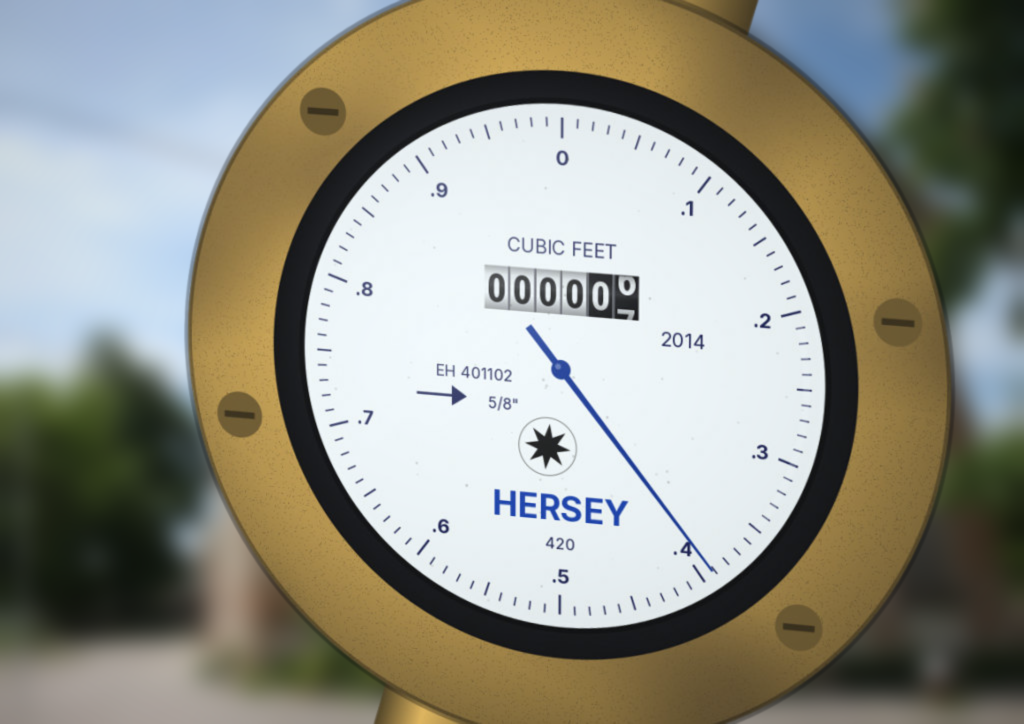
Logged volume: 6.39; ft³
